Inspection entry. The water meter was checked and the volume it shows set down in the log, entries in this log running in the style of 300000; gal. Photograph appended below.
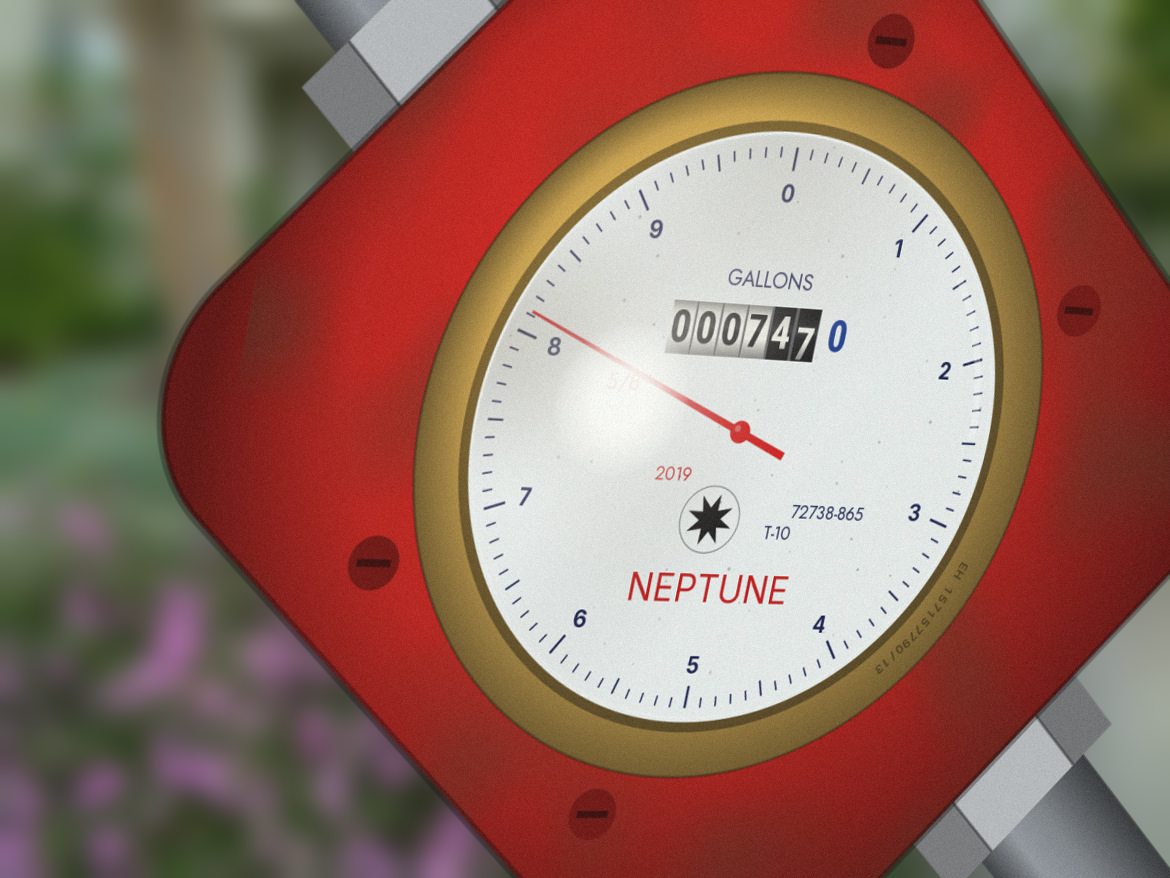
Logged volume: 7468.1; gal
